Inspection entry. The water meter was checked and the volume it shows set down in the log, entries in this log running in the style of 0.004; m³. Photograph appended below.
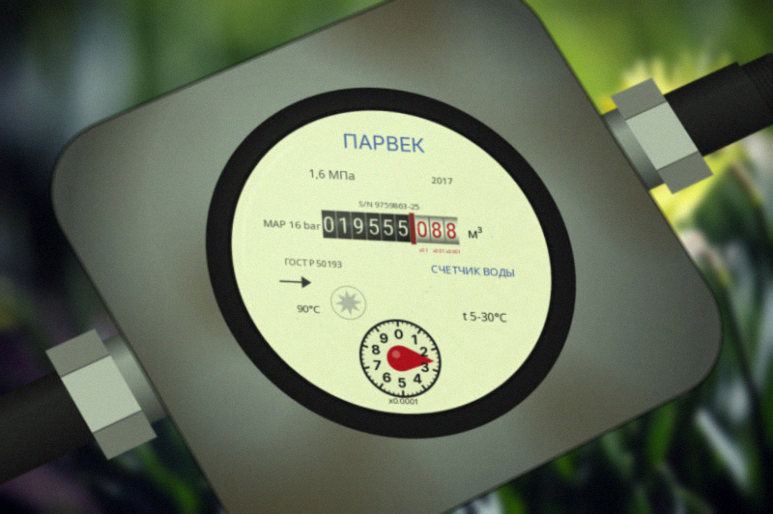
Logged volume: 19555.0882; m³
